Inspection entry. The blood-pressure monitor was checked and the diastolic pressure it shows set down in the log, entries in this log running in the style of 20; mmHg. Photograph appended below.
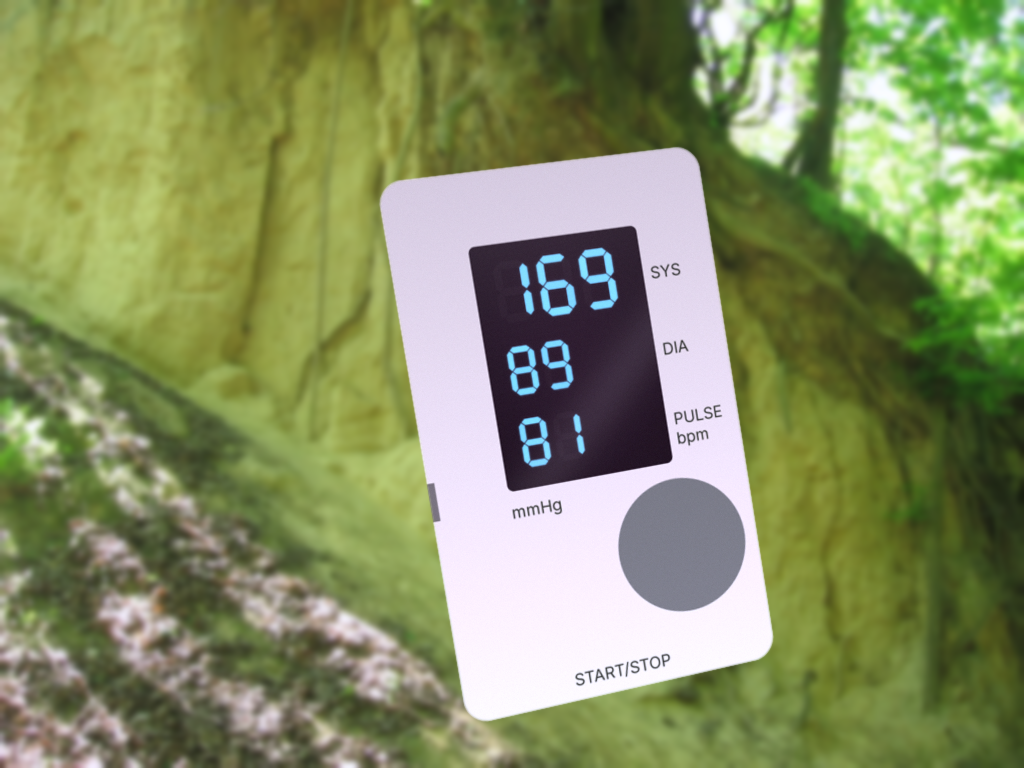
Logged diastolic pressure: 89; mmHg
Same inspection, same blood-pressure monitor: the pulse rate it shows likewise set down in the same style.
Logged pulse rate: 81; bpm
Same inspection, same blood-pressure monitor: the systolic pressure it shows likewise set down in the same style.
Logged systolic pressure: 169; mmHg
